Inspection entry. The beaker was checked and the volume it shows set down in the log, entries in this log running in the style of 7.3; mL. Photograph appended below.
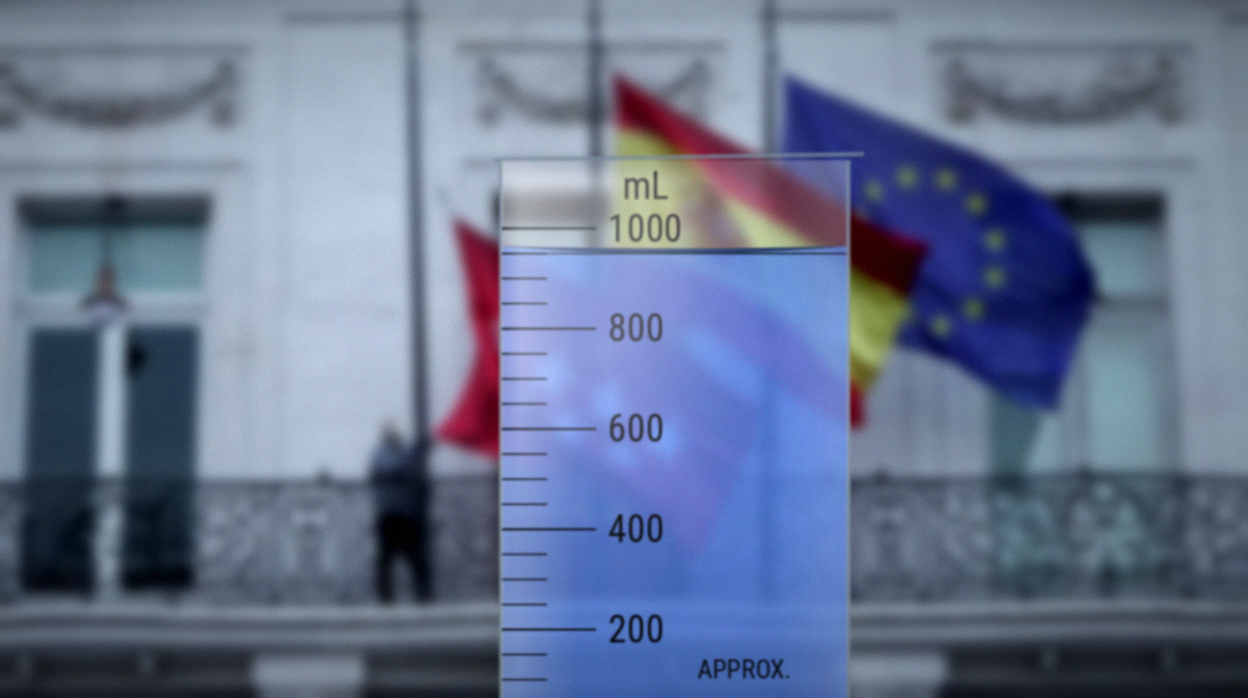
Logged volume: 950; mL
